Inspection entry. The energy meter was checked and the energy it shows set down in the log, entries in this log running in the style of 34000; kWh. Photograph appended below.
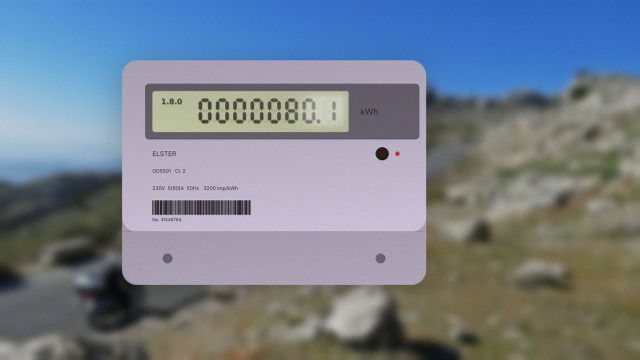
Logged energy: 80.1; kWh
